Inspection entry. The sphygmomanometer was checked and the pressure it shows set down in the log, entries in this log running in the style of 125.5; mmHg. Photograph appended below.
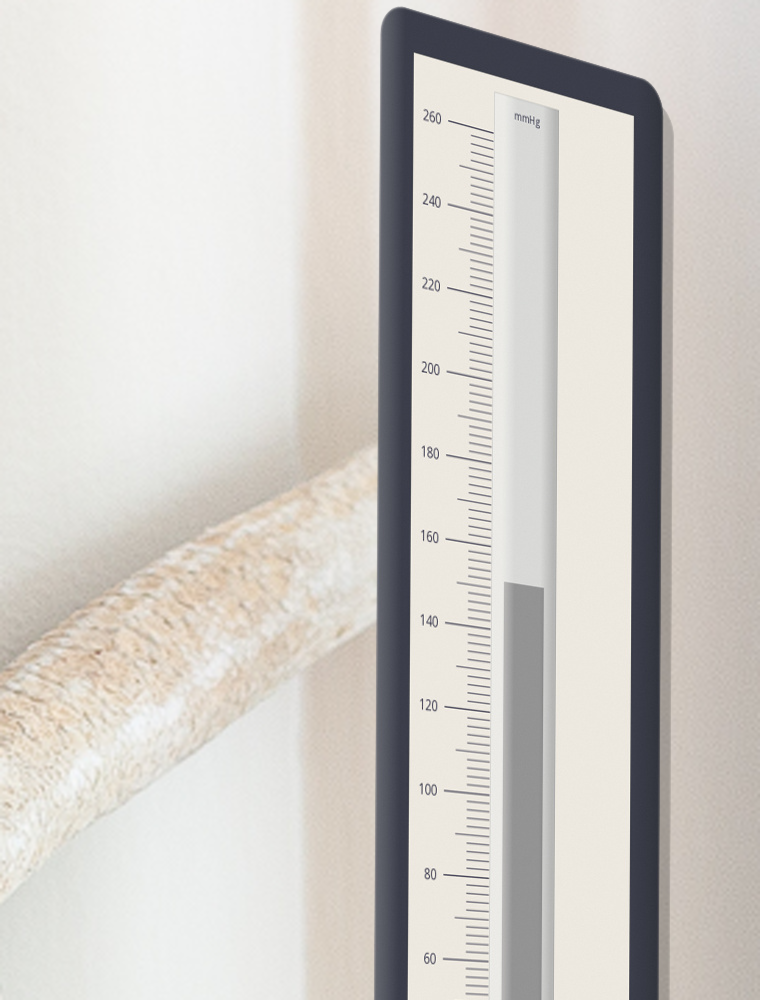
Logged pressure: 152; mmHg
